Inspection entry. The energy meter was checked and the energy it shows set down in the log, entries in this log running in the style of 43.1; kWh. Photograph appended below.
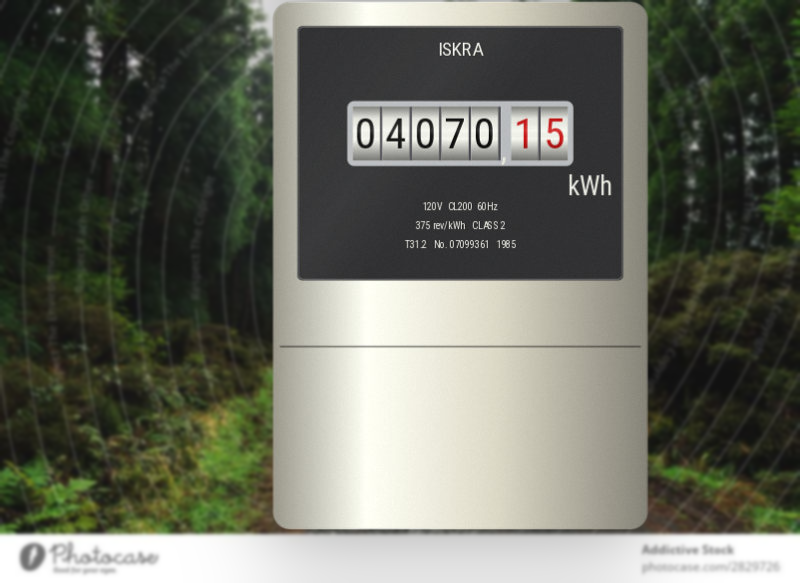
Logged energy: 4070.15; kWh
